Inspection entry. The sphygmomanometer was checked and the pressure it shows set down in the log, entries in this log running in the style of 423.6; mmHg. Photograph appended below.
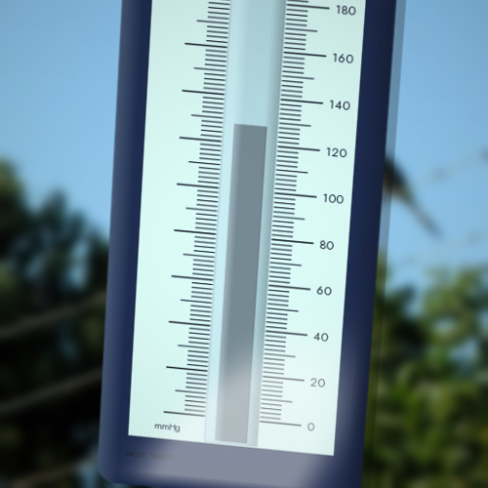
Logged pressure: 128; mmHg
